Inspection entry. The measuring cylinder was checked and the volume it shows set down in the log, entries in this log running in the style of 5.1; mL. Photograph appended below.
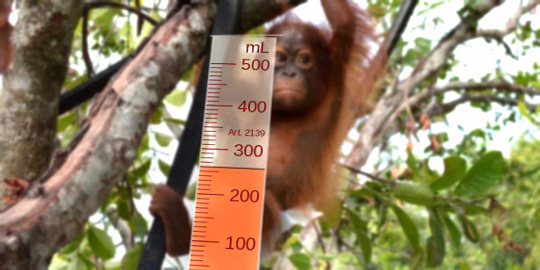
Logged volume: 260; mL
